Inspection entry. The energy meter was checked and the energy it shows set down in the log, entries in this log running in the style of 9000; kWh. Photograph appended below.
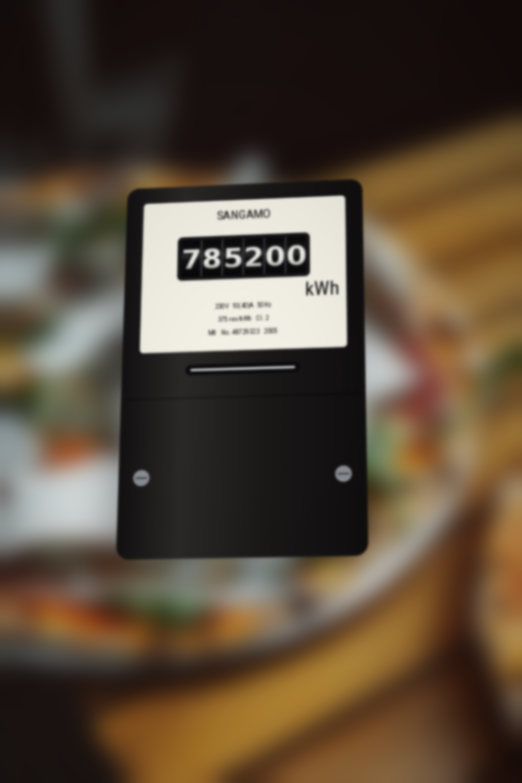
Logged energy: 785200; kWh
